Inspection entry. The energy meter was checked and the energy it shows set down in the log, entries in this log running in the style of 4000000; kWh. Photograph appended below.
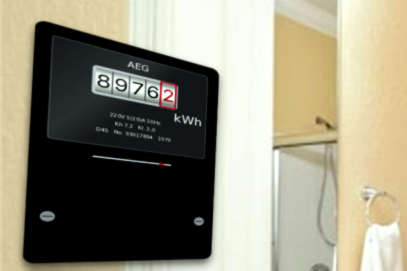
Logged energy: 8976.2; kWh
